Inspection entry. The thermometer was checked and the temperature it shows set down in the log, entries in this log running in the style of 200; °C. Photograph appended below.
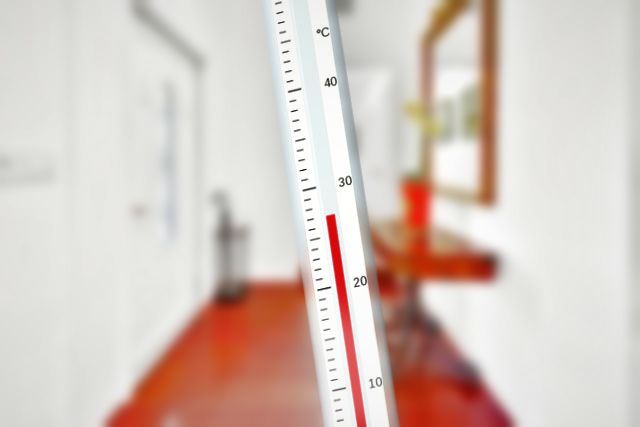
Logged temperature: 27; °C
